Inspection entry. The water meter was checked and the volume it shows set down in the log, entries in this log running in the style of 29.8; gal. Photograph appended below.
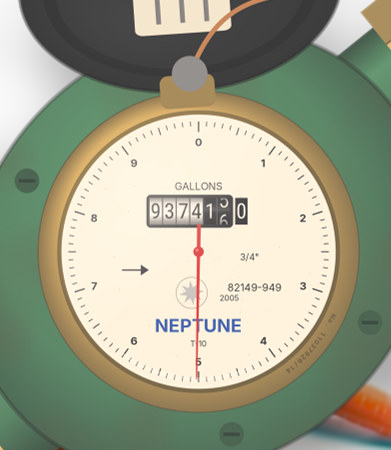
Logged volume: 9374155.0; gal
